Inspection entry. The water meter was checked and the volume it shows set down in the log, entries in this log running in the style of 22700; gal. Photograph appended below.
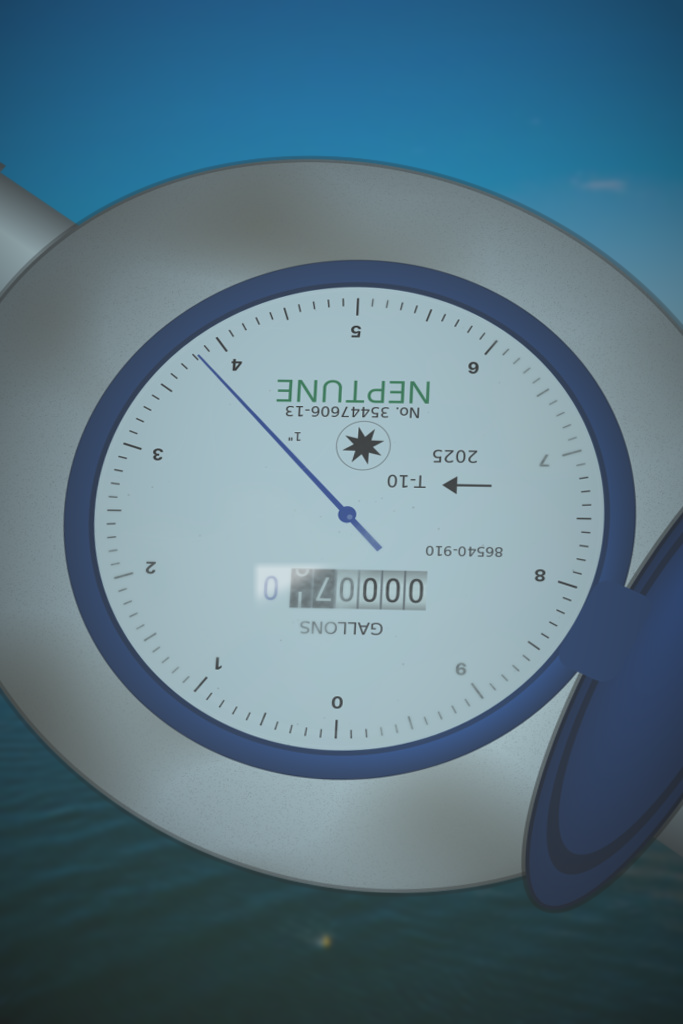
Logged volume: 713.8; gal
